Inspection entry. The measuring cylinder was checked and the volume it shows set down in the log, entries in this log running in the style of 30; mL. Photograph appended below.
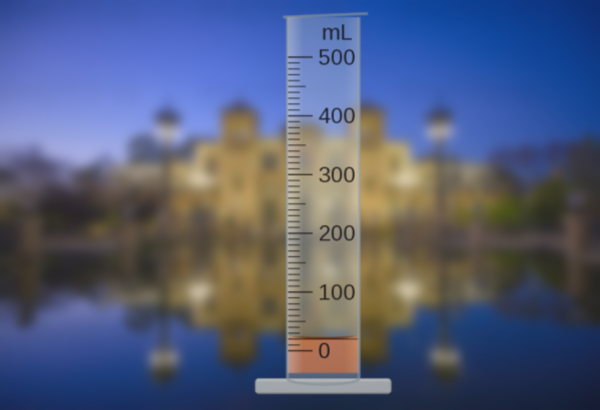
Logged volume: 20; mL
